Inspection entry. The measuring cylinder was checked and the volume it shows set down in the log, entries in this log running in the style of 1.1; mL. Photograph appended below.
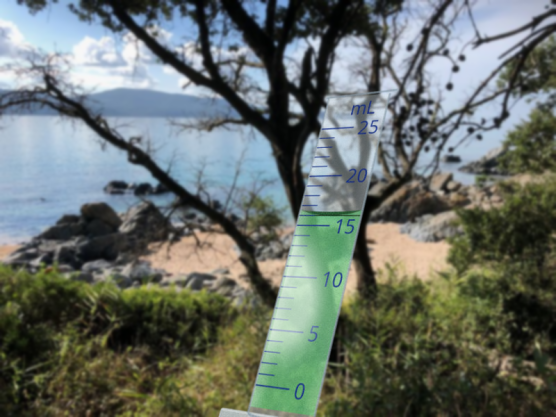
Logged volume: 16; mL
